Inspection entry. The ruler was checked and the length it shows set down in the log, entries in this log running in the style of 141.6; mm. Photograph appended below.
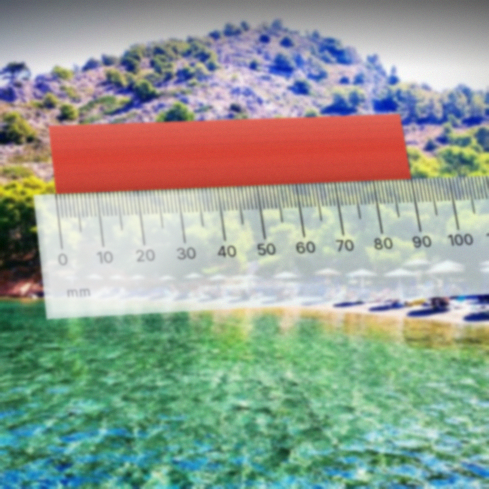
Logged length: 90; mm
